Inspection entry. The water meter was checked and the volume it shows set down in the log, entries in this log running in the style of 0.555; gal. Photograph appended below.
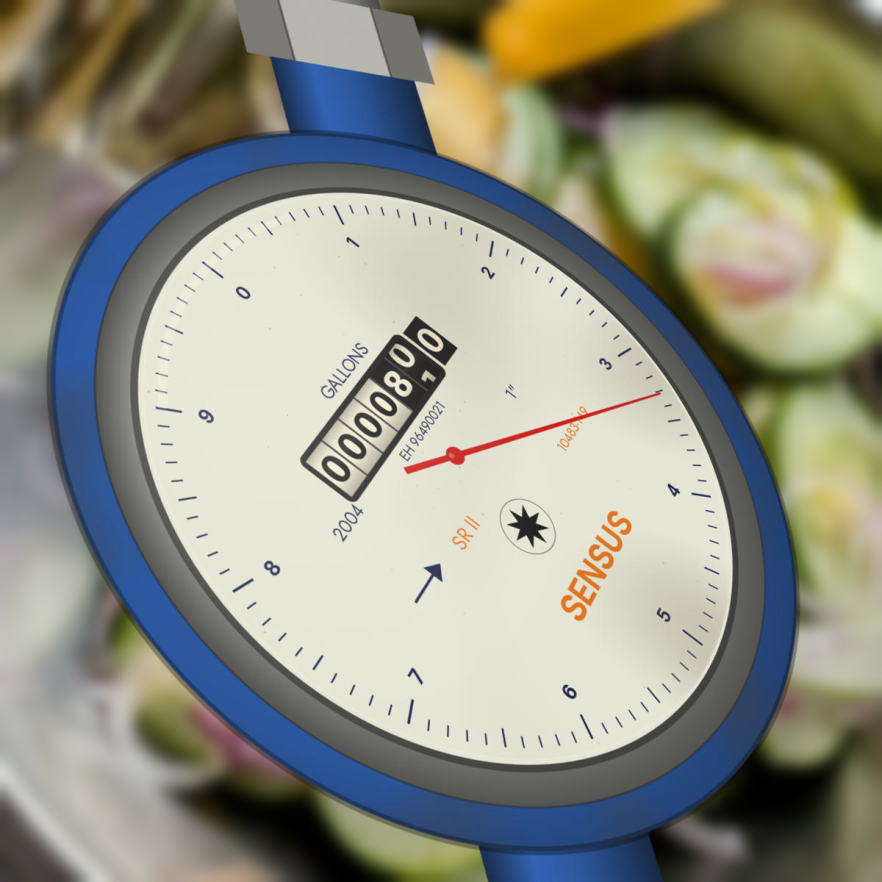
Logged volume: 803.3; gal
